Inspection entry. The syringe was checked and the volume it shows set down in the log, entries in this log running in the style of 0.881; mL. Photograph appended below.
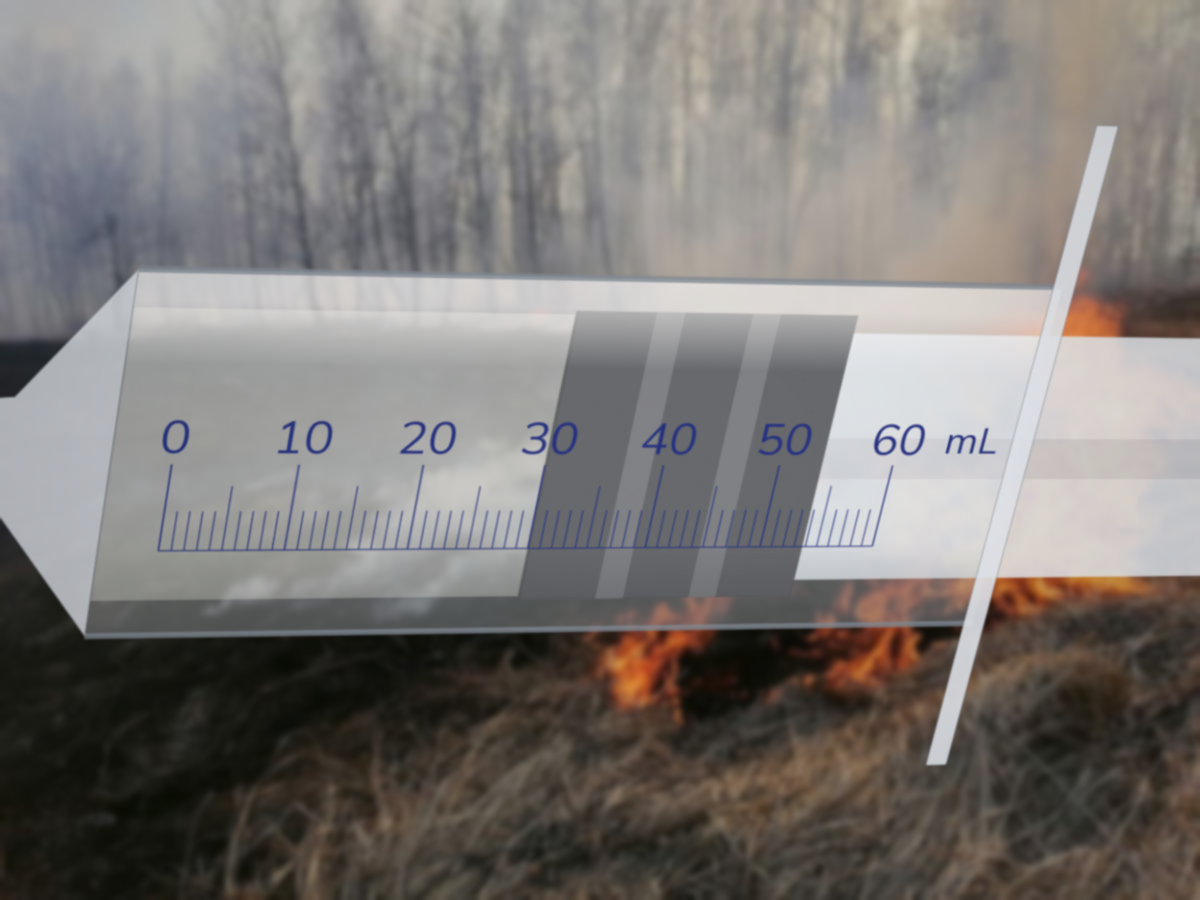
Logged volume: 30; mL
